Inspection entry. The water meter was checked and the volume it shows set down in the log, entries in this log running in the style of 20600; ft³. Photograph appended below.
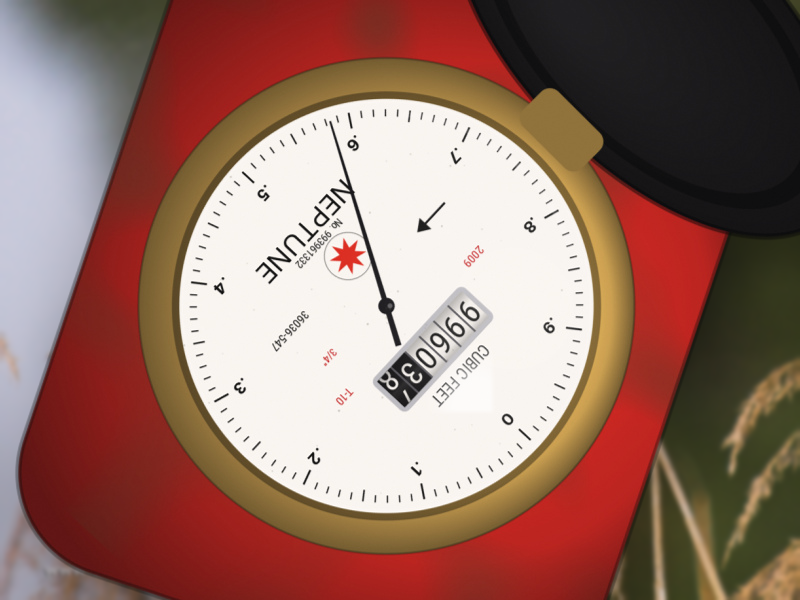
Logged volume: 996037.58; ft³
